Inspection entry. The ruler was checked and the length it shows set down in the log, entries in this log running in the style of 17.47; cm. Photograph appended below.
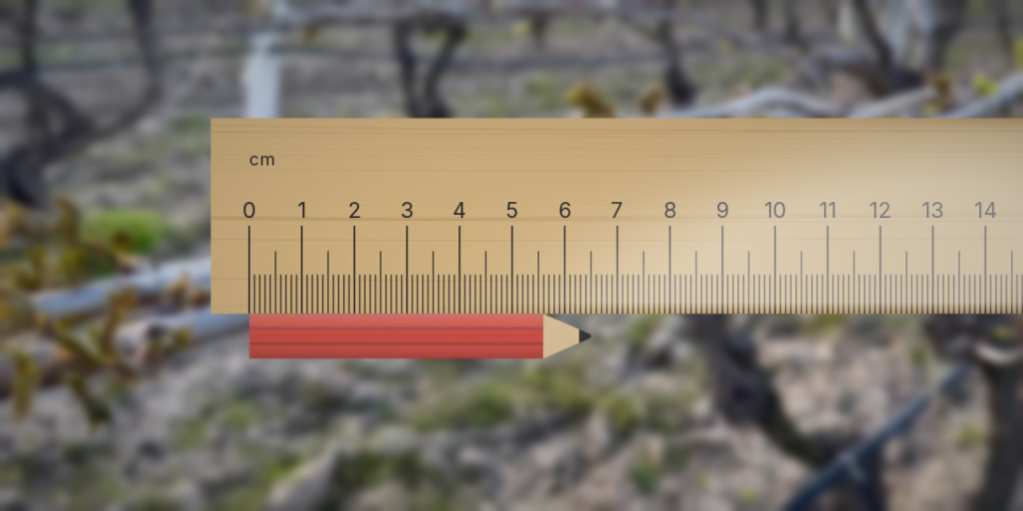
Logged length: 6.5; cm
